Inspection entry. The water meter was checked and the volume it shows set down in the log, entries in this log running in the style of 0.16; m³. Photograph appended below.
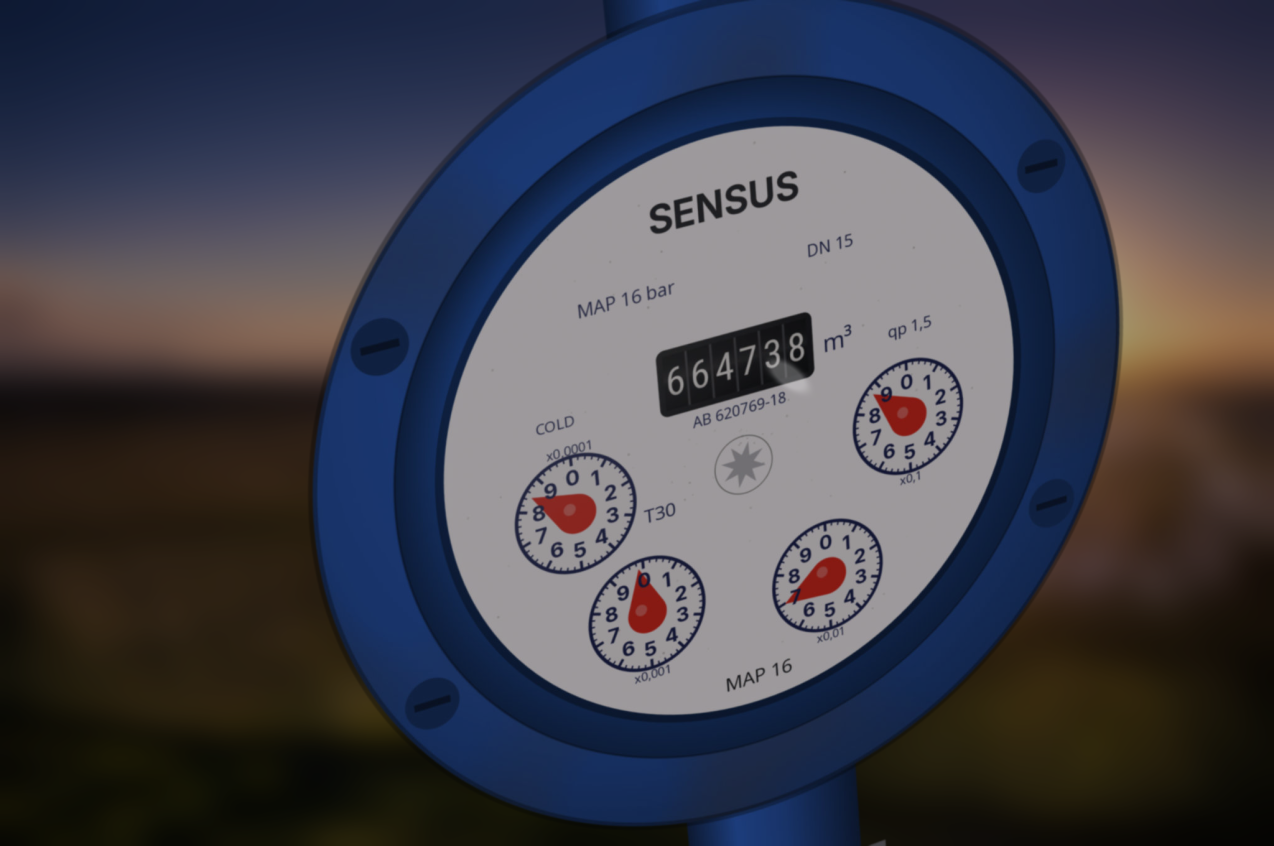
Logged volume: 664738.8698; m³
